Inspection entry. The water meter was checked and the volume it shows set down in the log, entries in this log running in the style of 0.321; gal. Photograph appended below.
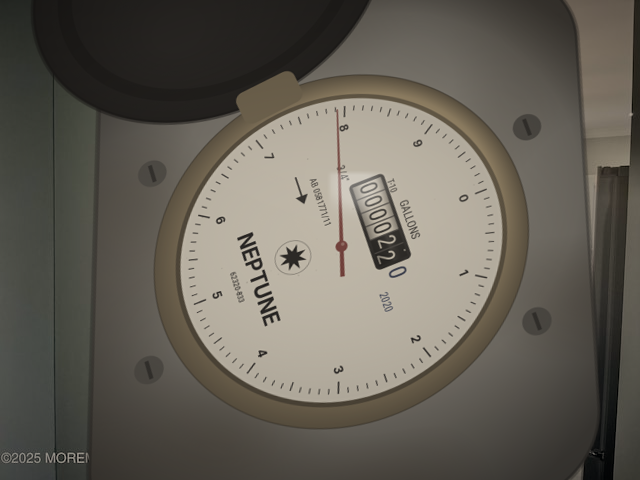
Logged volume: 217.9; gal
